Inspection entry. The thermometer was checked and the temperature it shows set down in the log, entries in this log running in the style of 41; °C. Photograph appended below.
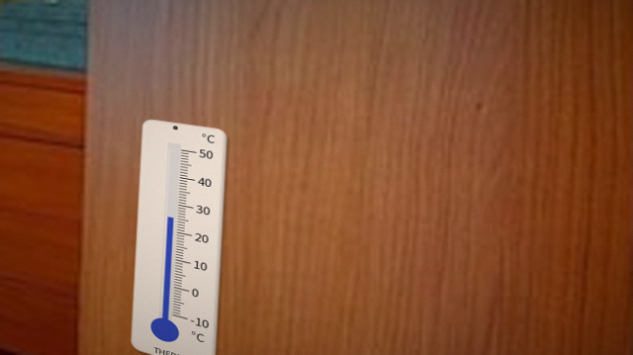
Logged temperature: 25; °C
